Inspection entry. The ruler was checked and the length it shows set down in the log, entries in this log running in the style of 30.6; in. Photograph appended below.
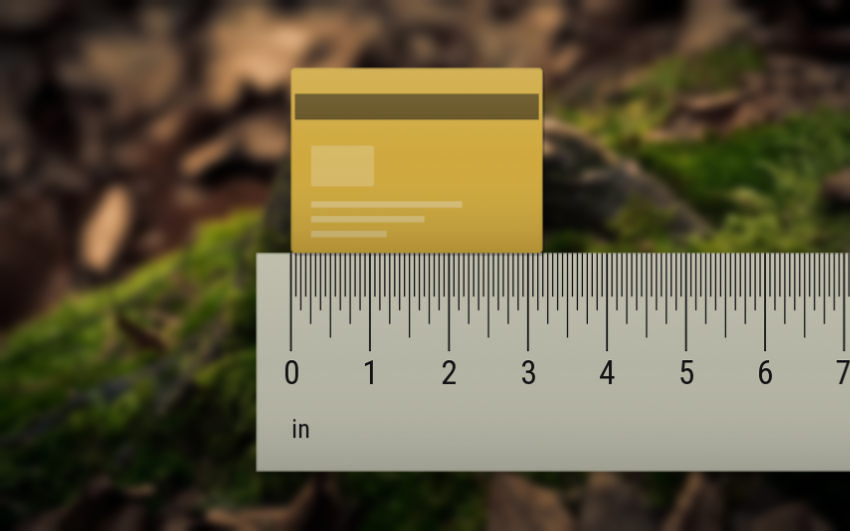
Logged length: 3.1875; in
